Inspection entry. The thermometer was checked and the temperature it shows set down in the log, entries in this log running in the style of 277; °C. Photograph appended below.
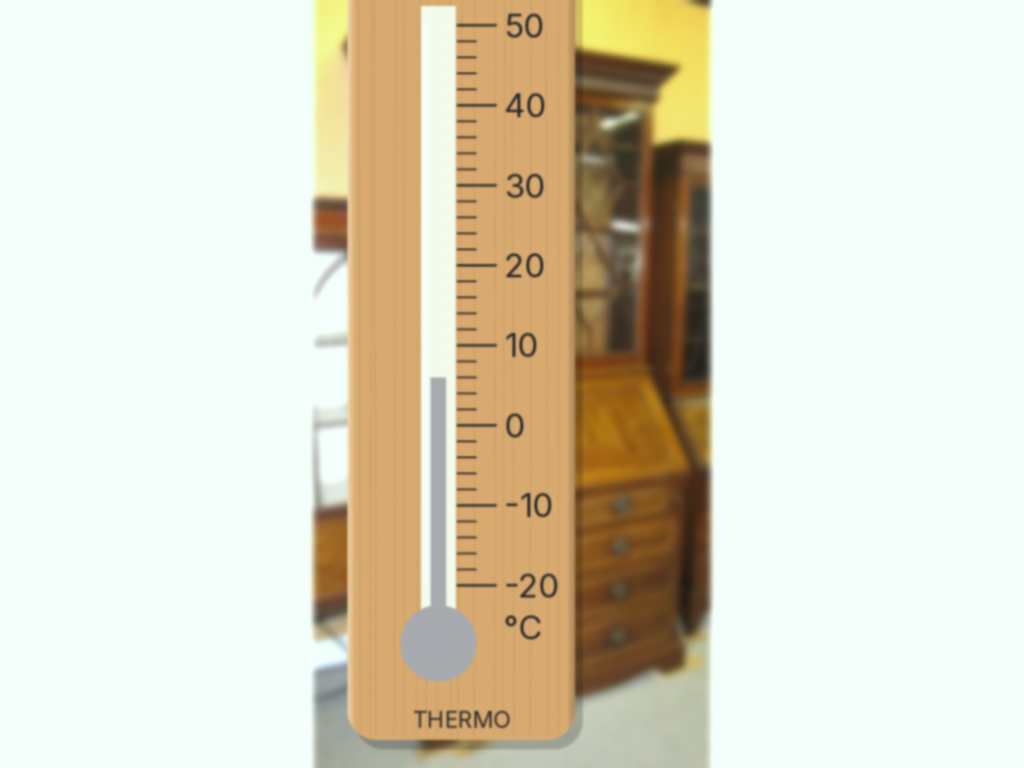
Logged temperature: 6; °C
